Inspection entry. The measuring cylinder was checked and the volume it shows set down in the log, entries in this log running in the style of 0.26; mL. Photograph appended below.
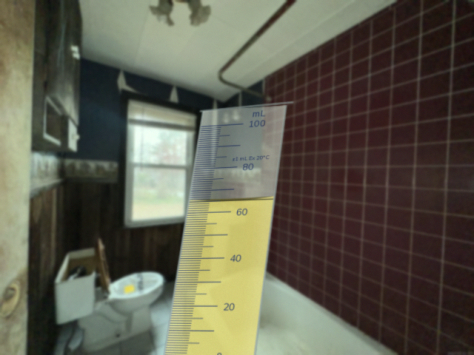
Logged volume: 65; mL
